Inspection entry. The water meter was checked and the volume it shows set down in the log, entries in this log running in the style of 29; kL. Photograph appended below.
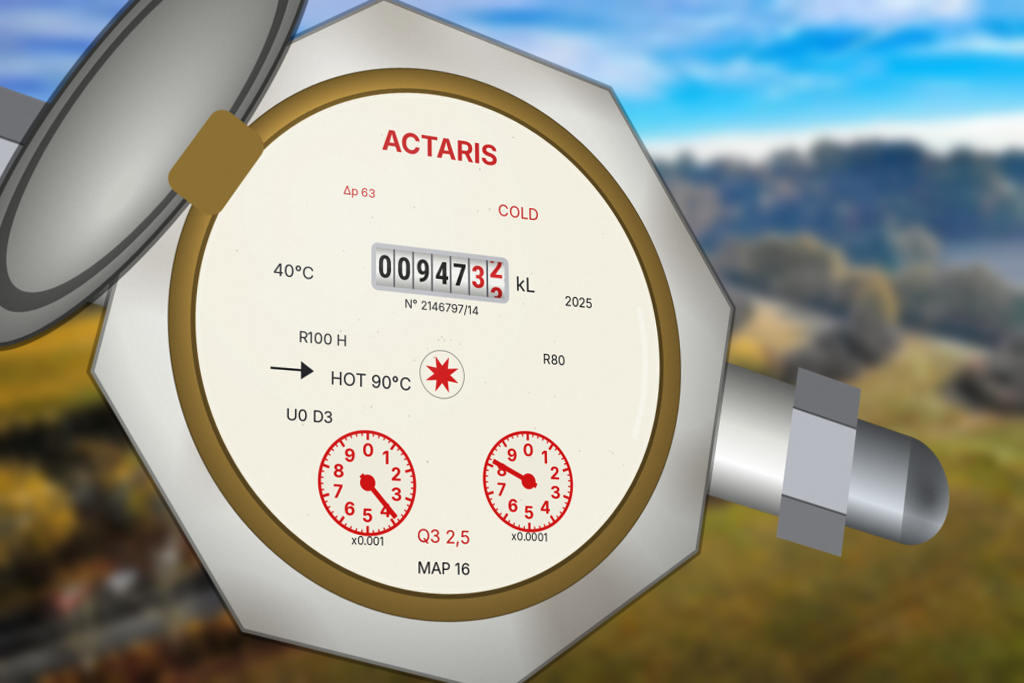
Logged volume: 947.3238; kL
